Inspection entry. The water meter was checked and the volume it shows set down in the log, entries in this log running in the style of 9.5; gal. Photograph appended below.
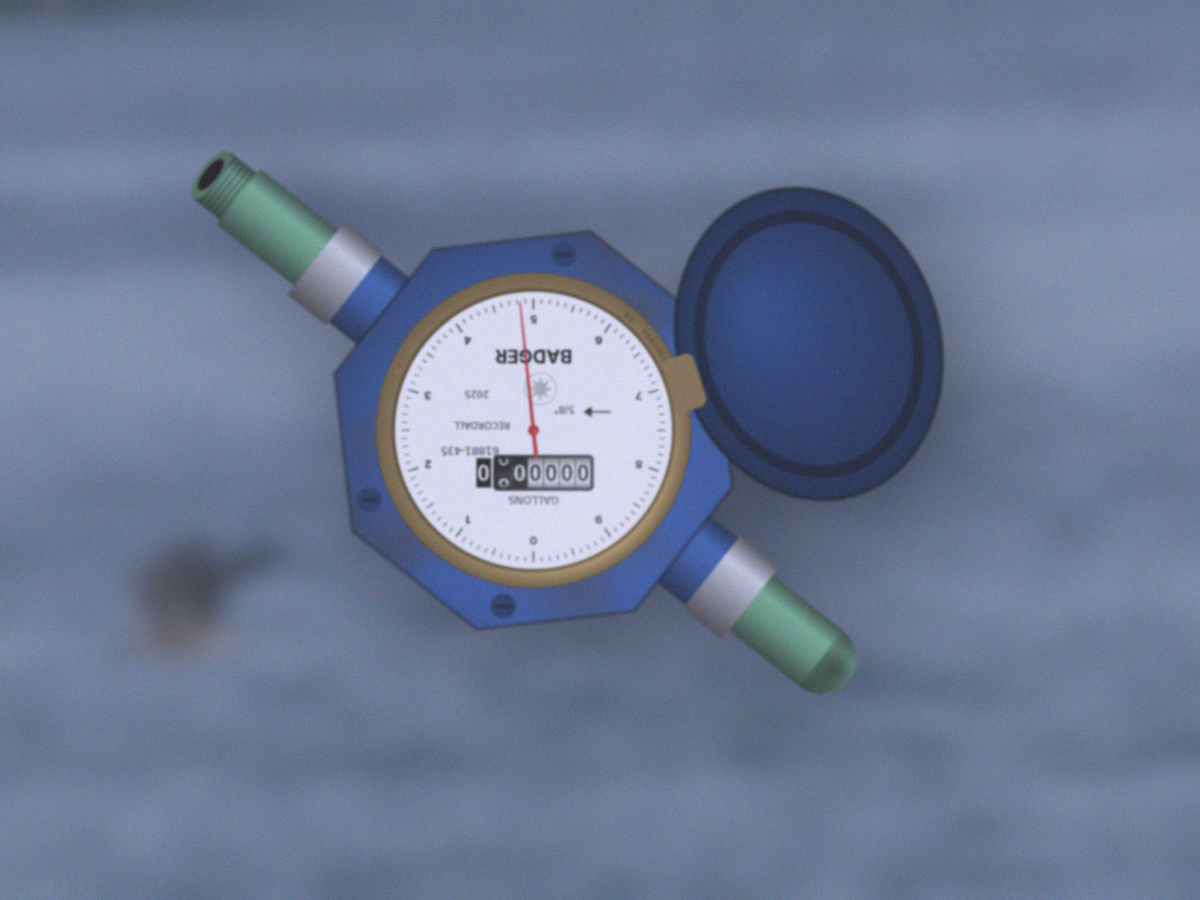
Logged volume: 84.8; gal
